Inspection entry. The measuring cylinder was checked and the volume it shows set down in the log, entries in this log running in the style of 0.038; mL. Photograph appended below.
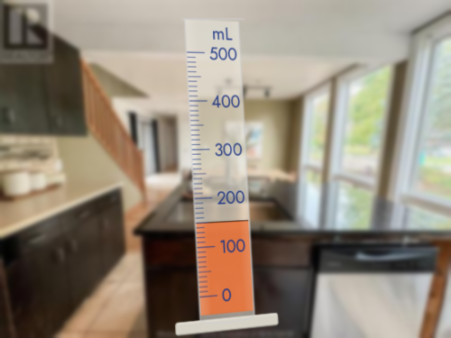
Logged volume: 150; mL
